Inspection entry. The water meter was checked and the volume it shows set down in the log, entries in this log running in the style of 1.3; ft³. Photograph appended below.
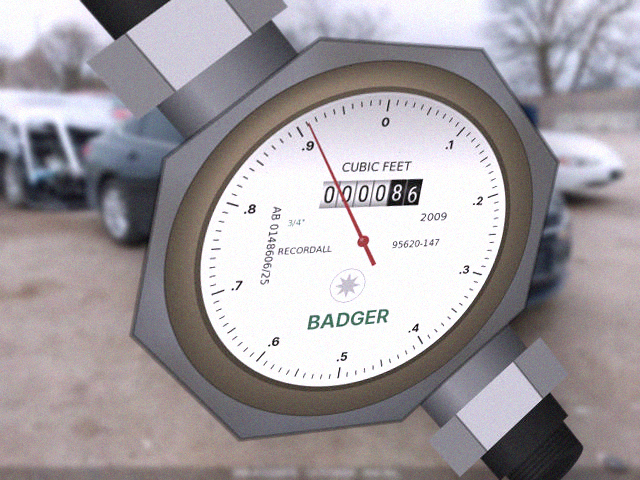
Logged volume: 85.91; ft³
